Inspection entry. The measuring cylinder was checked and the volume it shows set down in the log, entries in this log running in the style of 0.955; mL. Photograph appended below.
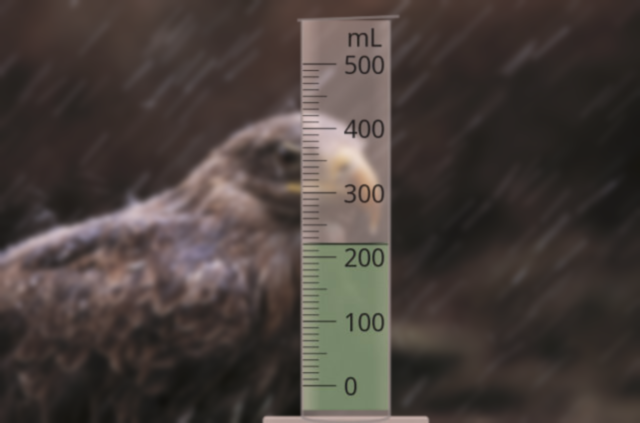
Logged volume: 220; mL
